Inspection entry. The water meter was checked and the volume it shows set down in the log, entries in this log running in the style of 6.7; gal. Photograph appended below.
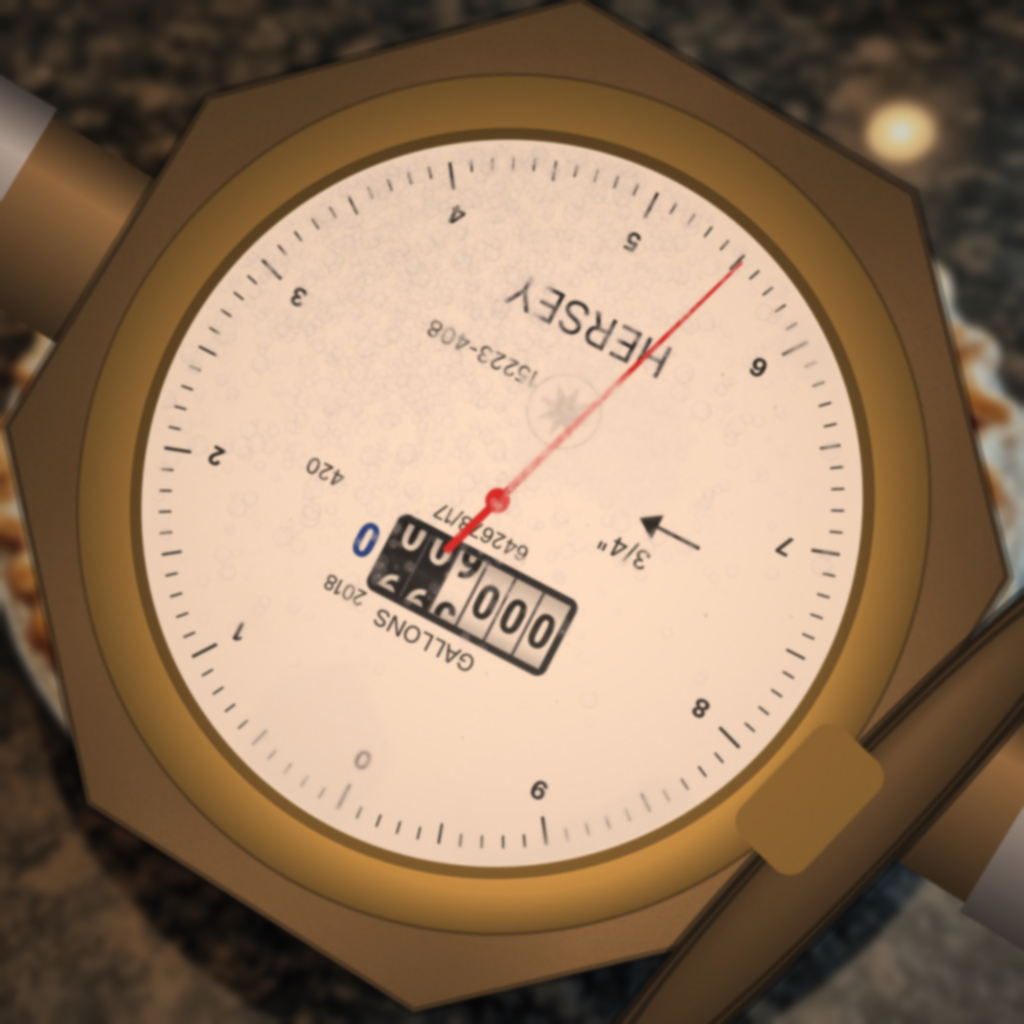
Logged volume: 5995.5; gal
